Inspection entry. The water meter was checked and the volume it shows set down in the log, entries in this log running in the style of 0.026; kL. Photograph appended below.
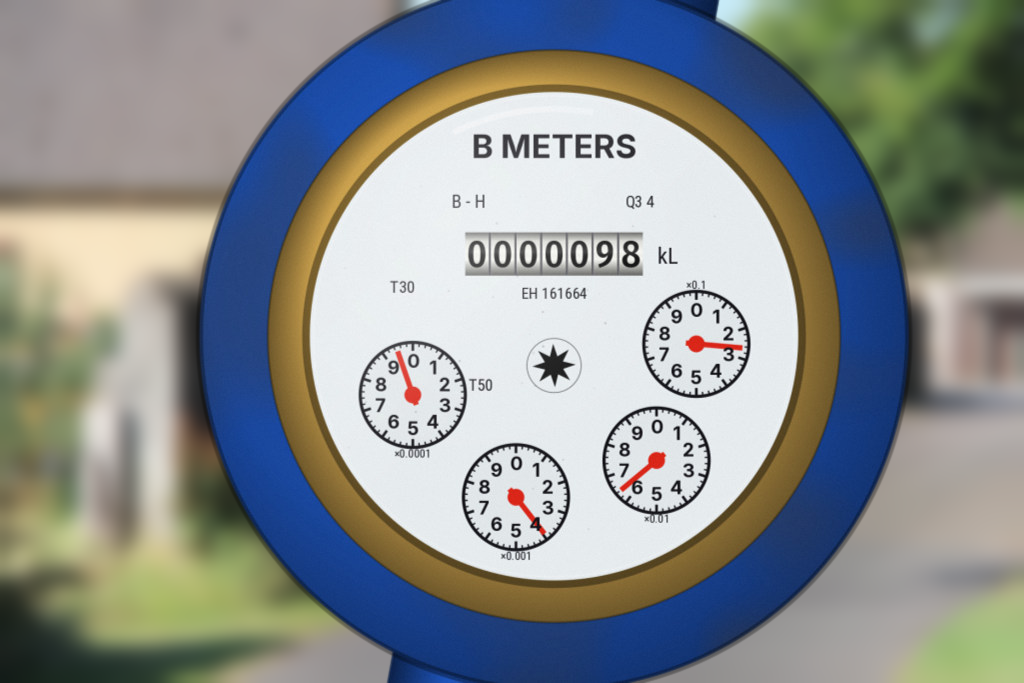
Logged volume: 98.2639; kL
